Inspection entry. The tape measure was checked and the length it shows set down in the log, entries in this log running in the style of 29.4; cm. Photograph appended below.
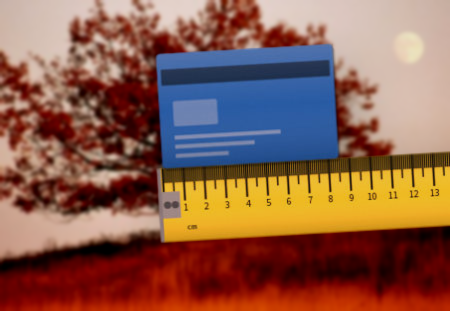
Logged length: 8.5; cm
